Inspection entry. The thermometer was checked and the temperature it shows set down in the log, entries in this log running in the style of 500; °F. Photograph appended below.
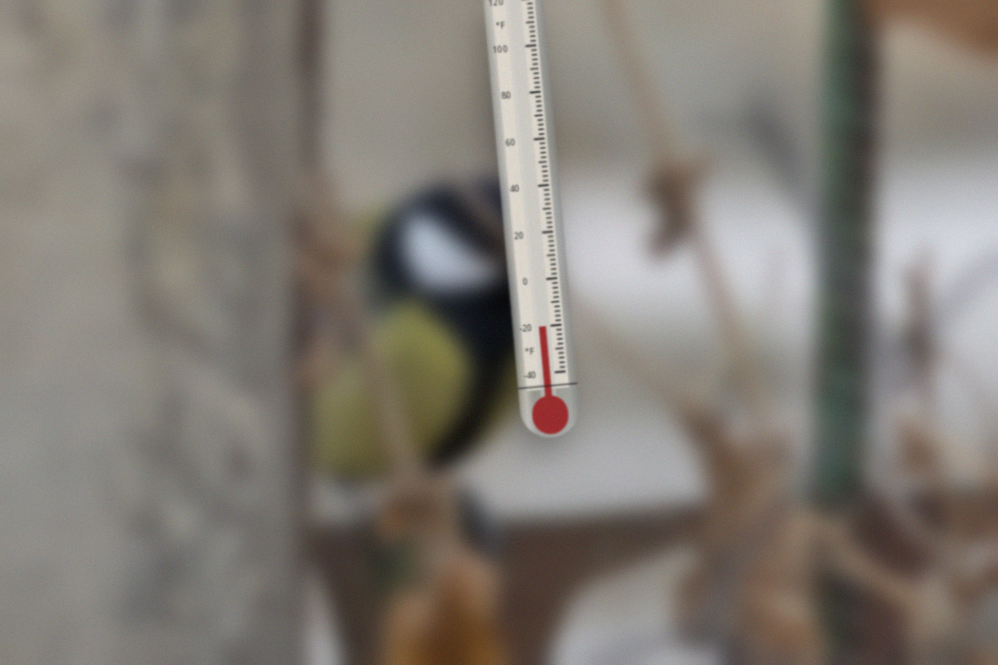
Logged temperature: -20; °F
